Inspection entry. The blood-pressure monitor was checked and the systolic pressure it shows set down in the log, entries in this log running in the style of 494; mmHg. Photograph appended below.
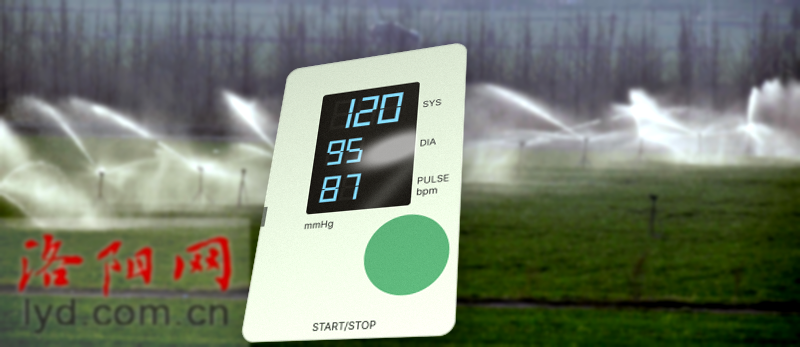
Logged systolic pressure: 120; mmHg
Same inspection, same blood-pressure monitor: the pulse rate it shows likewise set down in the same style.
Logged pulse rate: 87; bpm
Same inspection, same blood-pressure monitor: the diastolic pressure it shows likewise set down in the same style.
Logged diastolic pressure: 95; mmHg
